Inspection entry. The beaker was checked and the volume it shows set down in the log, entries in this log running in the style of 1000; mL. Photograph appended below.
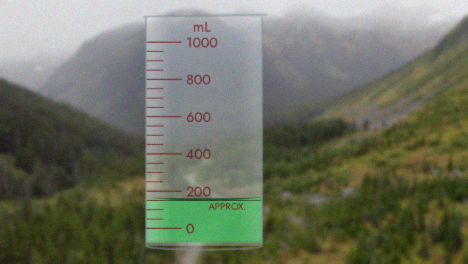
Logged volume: 150; mL
